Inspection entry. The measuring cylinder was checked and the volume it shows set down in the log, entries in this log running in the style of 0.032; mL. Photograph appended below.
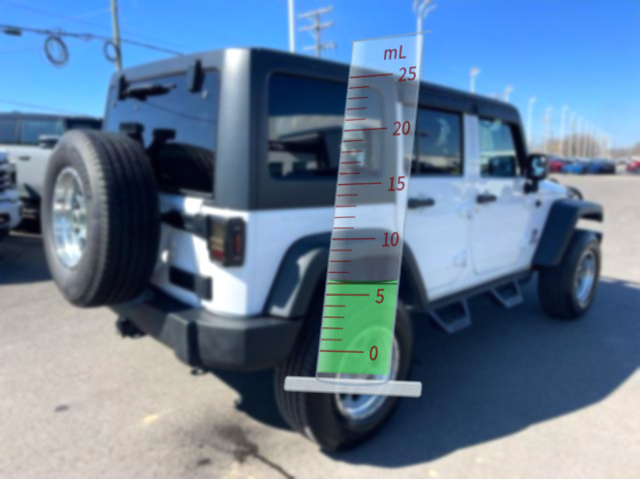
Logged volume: 6; mL
